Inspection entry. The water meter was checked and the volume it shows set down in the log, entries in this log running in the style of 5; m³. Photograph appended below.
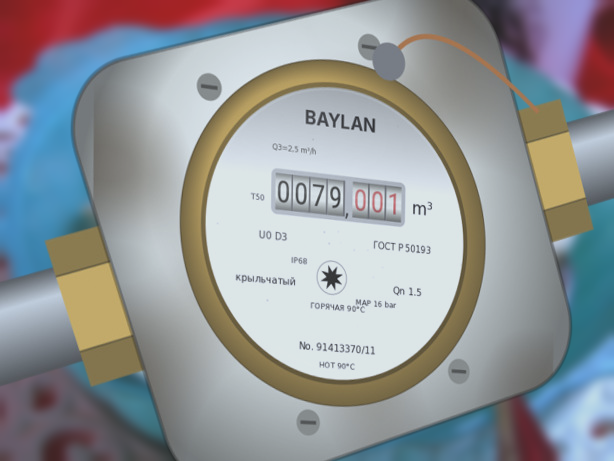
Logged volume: 79.001; m³
